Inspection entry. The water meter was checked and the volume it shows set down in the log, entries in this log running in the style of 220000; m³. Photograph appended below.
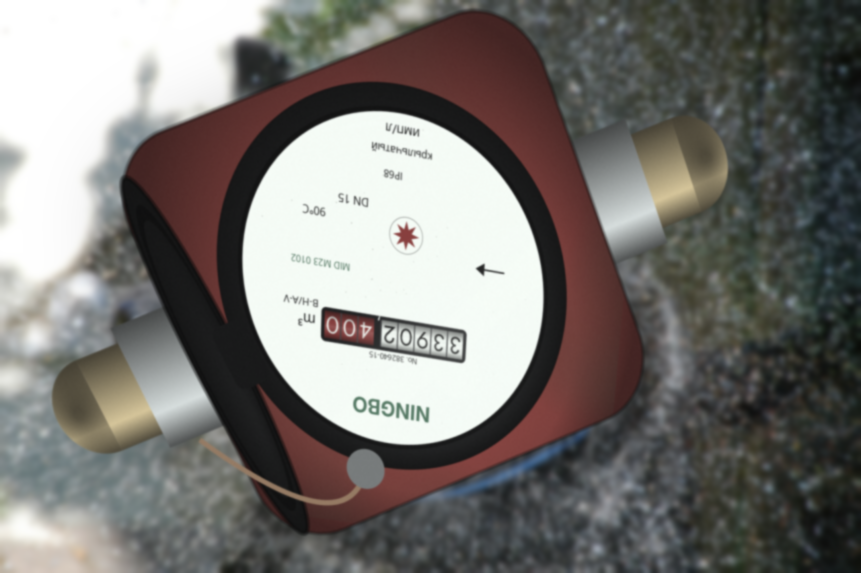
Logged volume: 33902.400; m³
